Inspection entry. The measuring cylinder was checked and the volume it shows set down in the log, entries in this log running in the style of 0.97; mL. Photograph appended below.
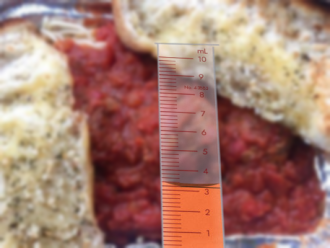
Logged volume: 3.2; mL
